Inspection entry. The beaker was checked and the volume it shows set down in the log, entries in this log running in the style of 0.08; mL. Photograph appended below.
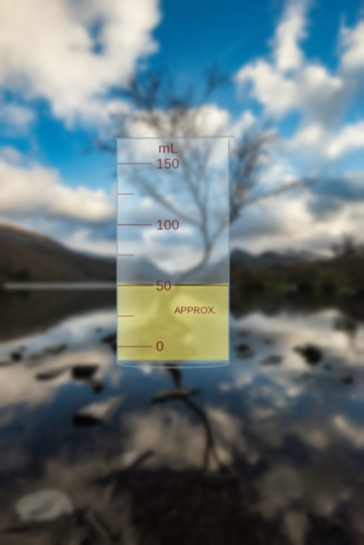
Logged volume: 50; mL
